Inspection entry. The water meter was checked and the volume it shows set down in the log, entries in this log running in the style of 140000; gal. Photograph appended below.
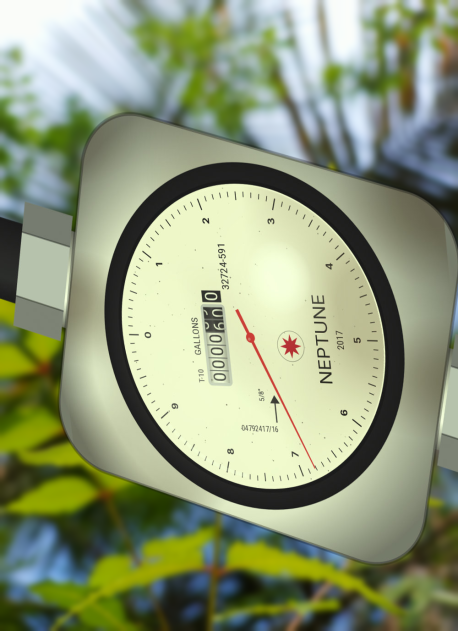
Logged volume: 596.8; gal
